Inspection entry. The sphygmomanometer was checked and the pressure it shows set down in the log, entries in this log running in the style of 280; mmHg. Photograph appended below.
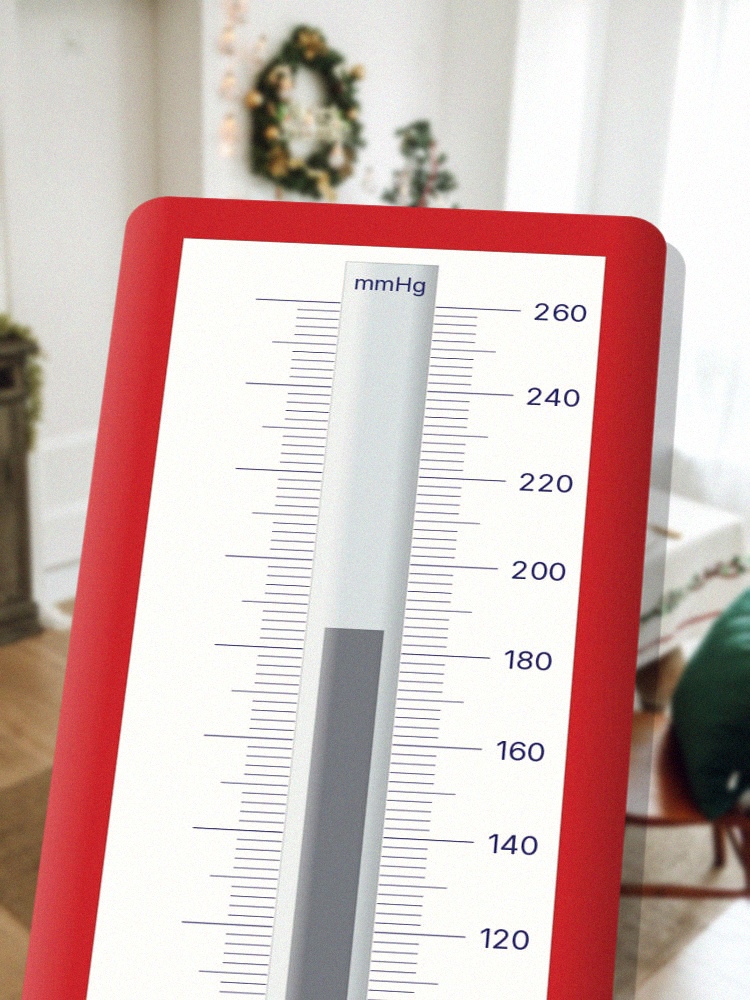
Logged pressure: 185; mmHg
